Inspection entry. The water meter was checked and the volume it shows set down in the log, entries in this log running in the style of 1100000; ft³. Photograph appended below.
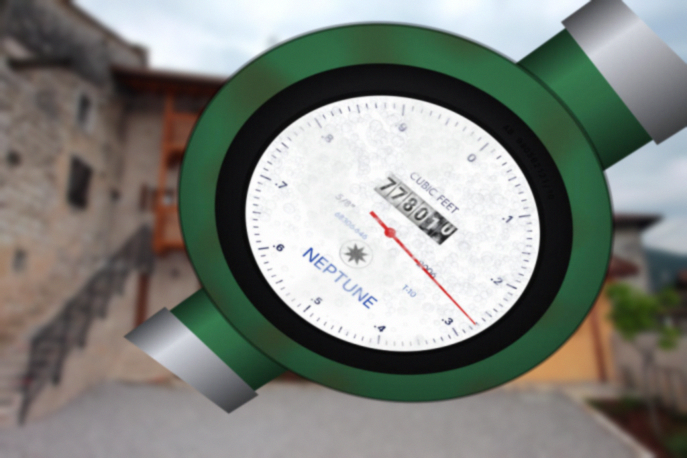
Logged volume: 778010.27; ft³
